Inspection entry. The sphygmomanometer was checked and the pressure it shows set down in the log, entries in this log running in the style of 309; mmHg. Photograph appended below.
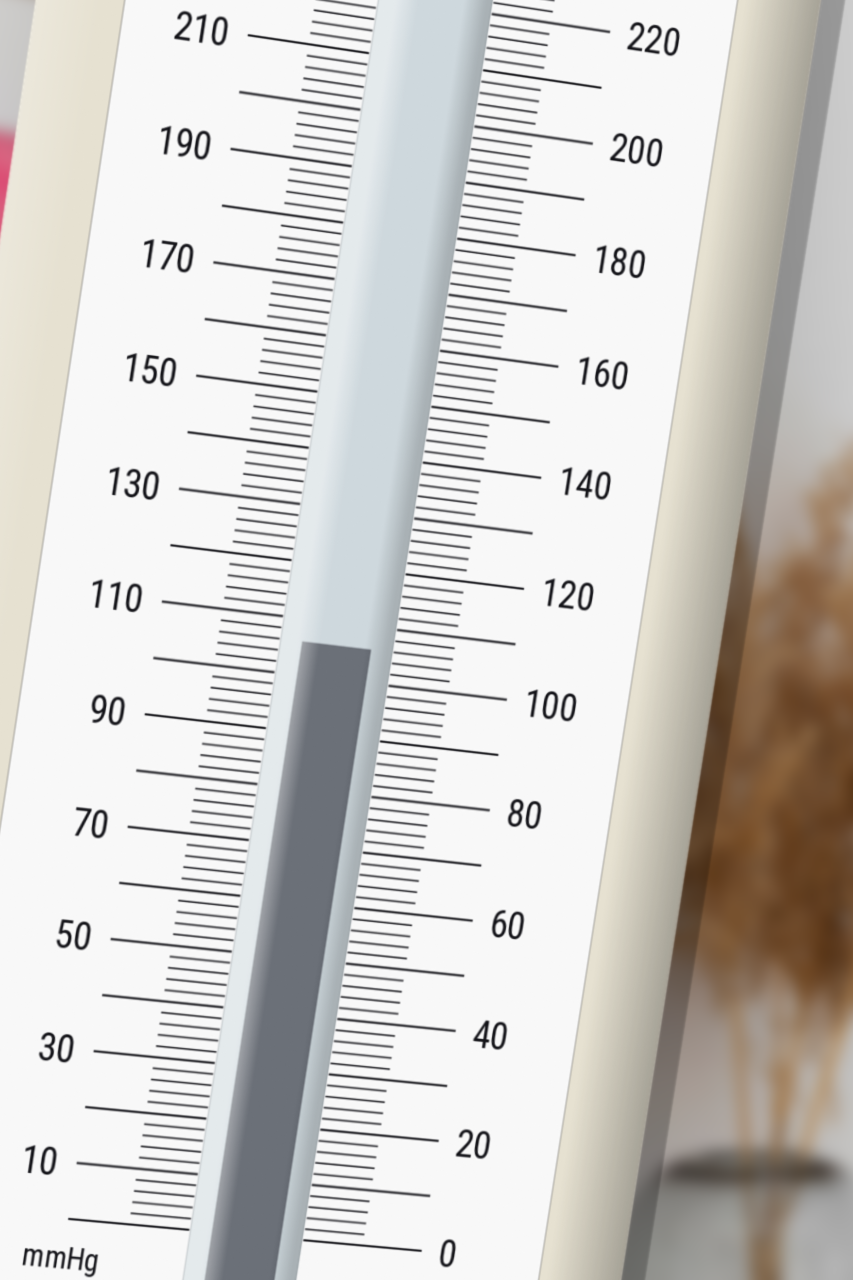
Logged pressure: 106; mmHg
